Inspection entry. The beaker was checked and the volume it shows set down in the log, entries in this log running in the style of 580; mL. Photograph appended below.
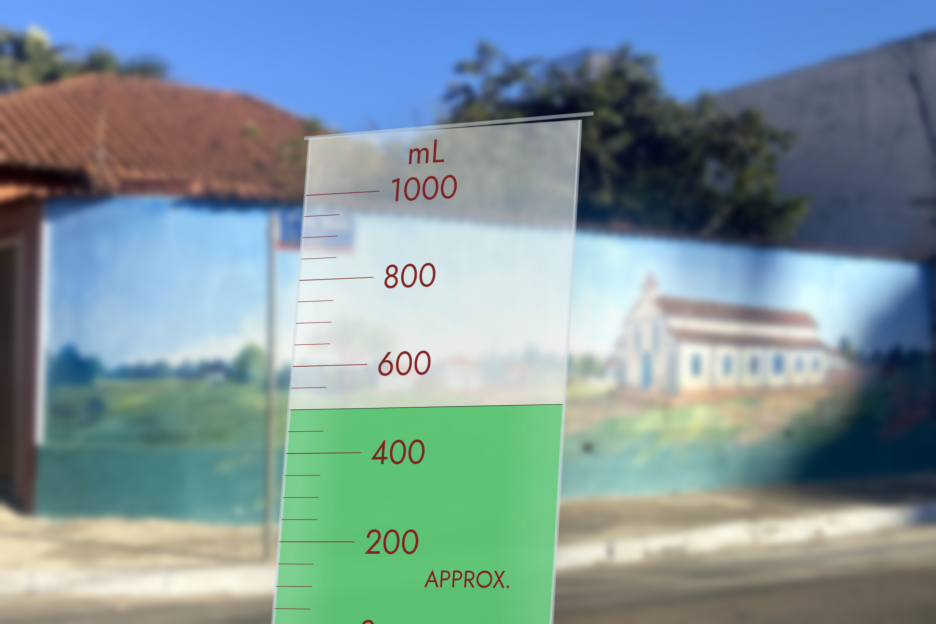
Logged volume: 500; mL
